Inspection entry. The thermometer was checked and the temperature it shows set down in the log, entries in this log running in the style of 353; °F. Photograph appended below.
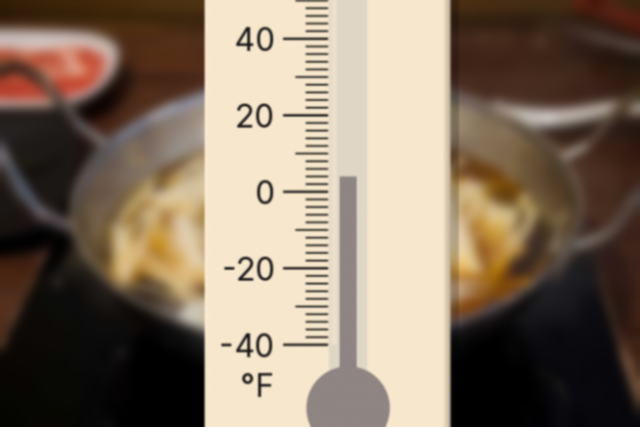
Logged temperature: 4; °F
